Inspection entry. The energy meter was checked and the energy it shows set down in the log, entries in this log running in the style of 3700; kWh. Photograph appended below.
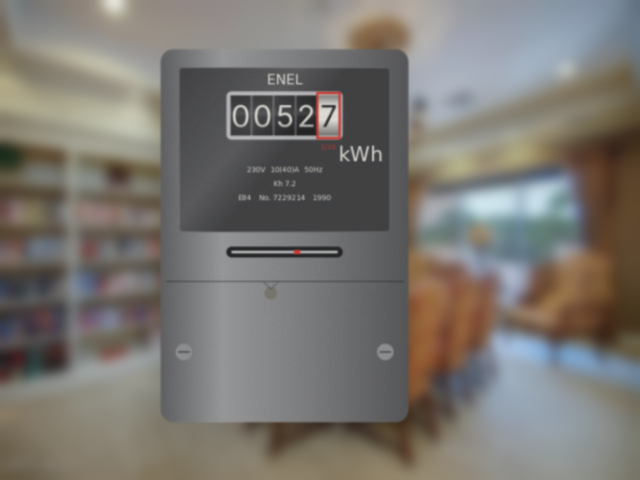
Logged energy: 52.7; kWh
